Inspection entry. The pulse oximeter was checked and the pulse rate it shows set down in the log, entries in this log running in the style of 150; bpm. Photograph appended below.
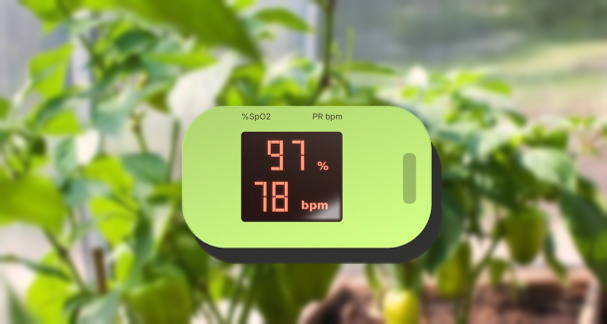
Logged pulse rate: 78; bpm
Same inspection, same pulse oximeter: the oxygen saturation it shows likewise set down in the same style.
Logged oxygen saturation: 97; %
